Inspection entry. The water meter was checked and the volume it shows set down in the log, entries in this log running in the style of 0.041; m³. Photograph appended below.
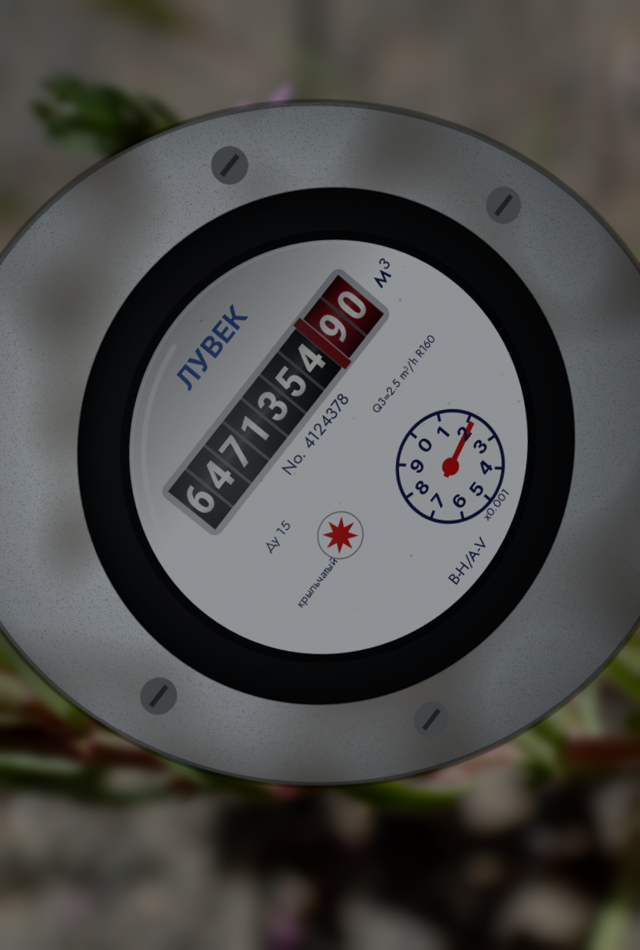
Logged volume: 6471354.902; m³
